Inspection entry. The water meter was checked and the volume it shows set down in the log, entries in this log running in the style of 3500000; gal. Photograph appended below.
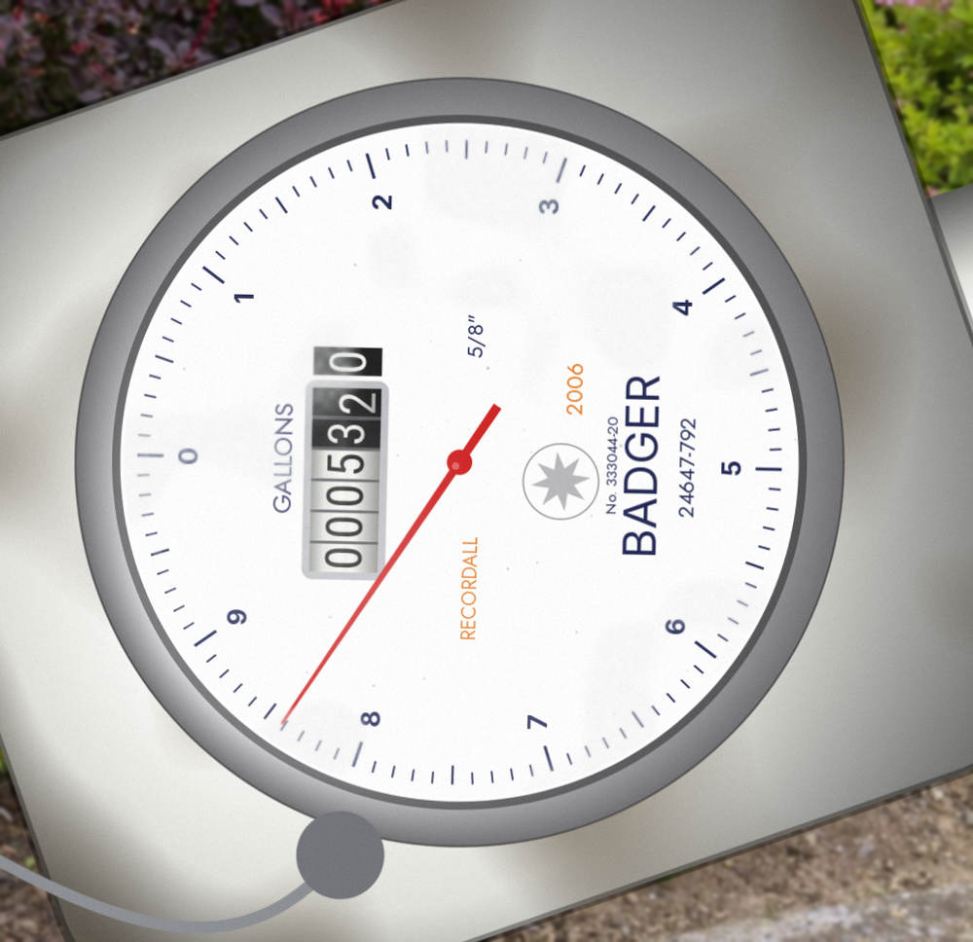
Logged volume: 5318.4; gal
